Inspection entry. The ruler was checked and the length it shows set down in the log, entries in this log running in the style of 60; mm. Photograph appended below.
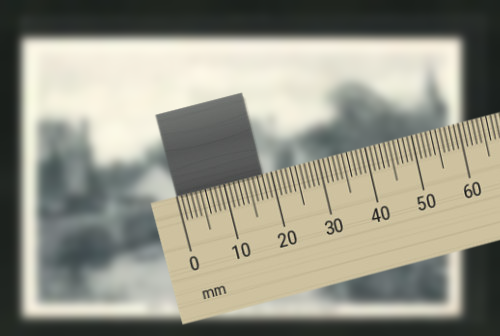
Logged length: 18; mm
